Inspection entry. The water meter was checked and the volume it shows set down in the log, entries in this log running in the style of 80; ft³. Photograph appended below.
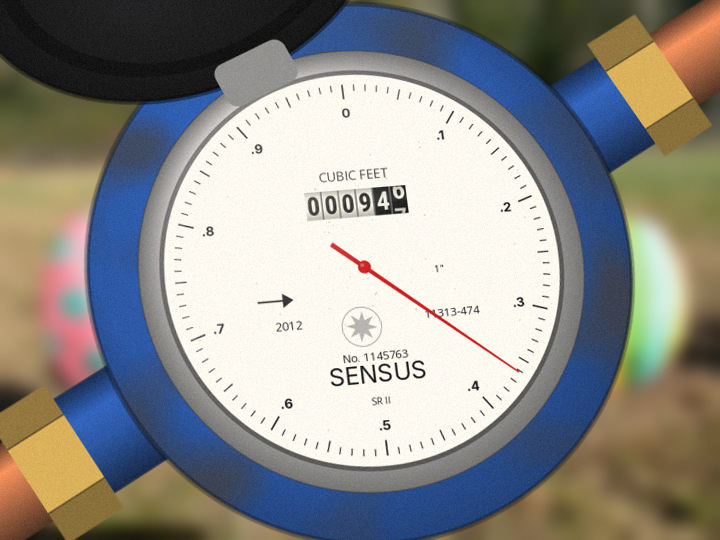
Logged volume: 946.36; ft³
